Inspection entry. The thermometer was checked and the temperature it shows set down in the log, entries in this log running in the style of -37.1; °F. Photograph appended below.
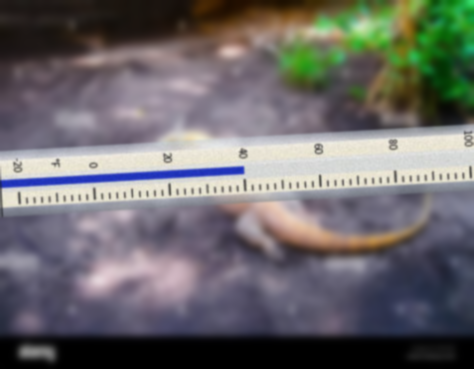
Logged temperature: 40; °F
